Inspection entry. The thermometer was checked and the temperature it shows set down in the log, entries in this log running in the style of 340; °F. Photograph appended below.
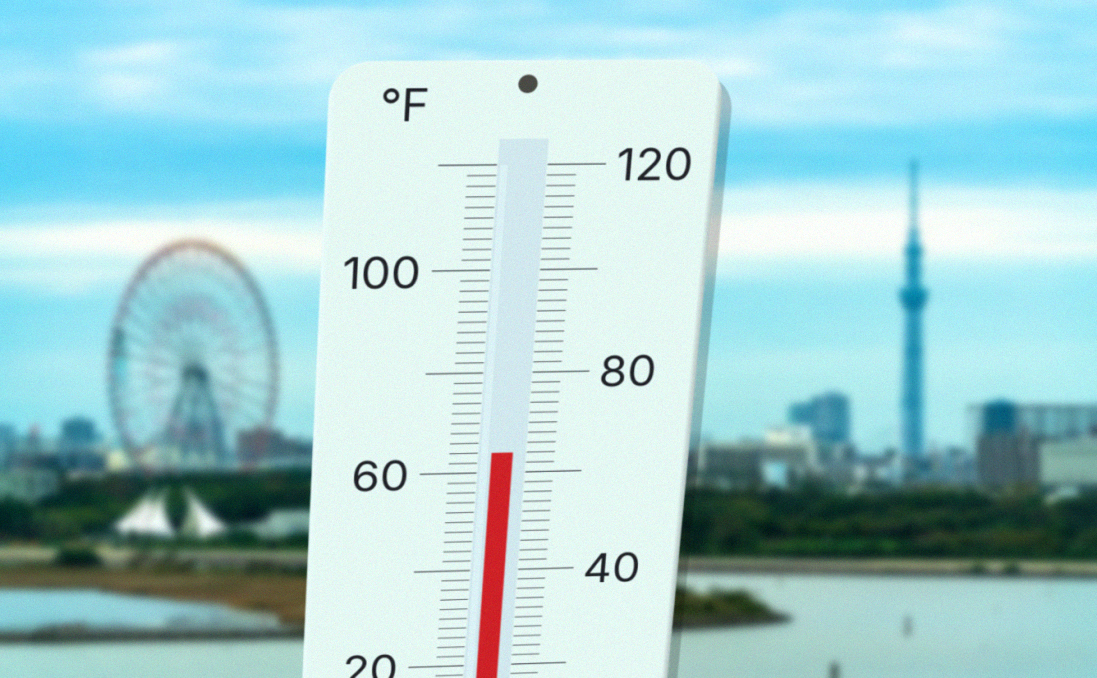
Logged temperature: 64; °F
